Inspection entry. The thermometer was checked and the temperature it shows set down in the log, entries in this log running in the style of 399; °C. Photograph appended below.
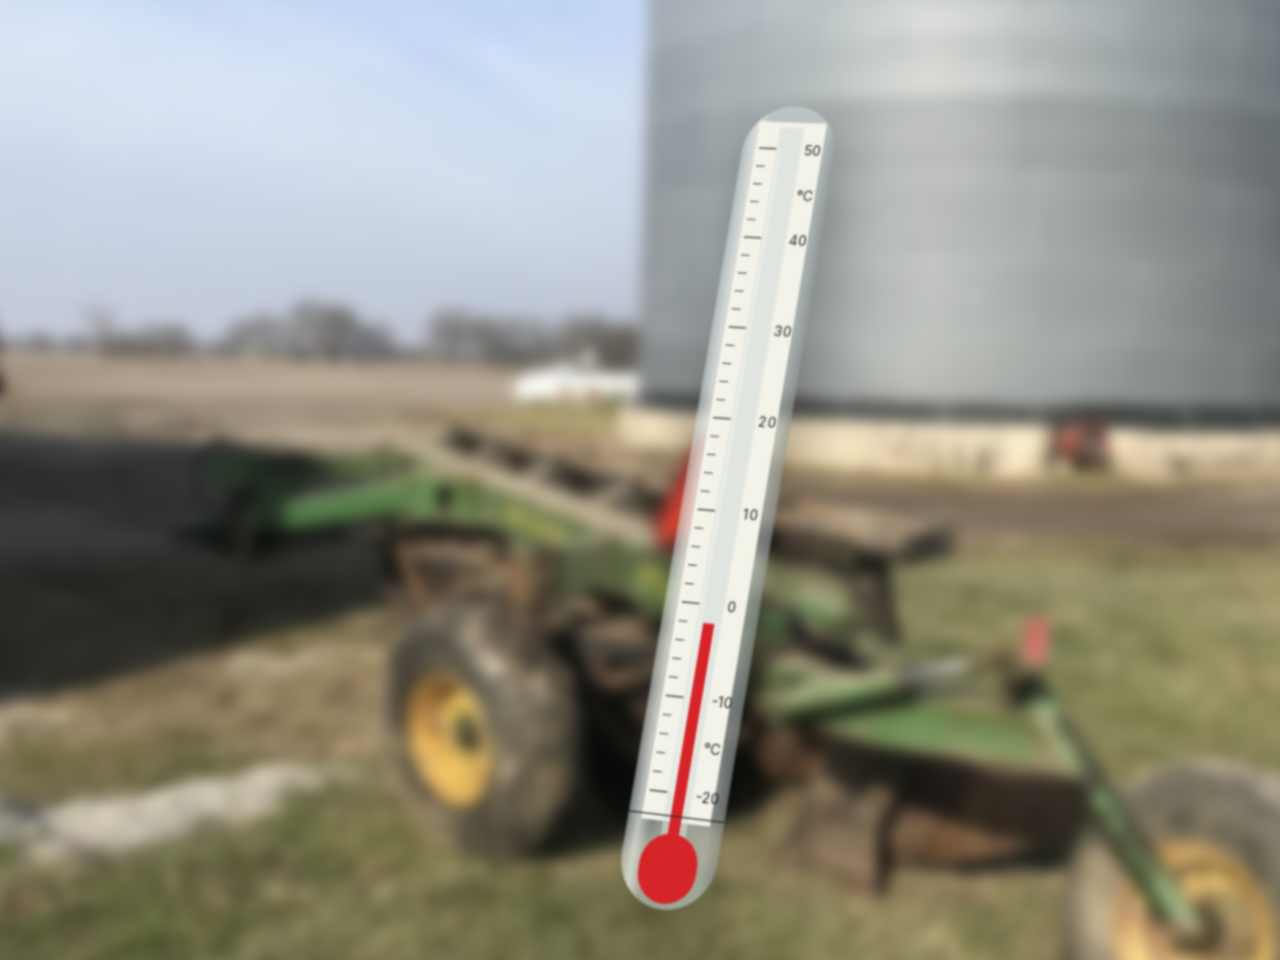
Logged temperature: -2; °C
